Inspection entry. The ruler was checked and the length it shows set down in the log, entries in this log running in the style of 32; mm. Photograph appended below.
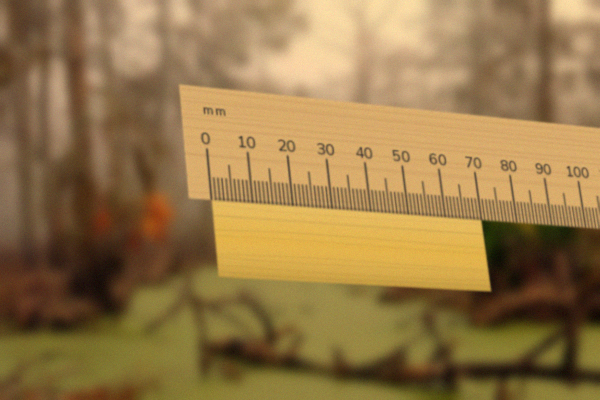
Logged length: 70; mm
